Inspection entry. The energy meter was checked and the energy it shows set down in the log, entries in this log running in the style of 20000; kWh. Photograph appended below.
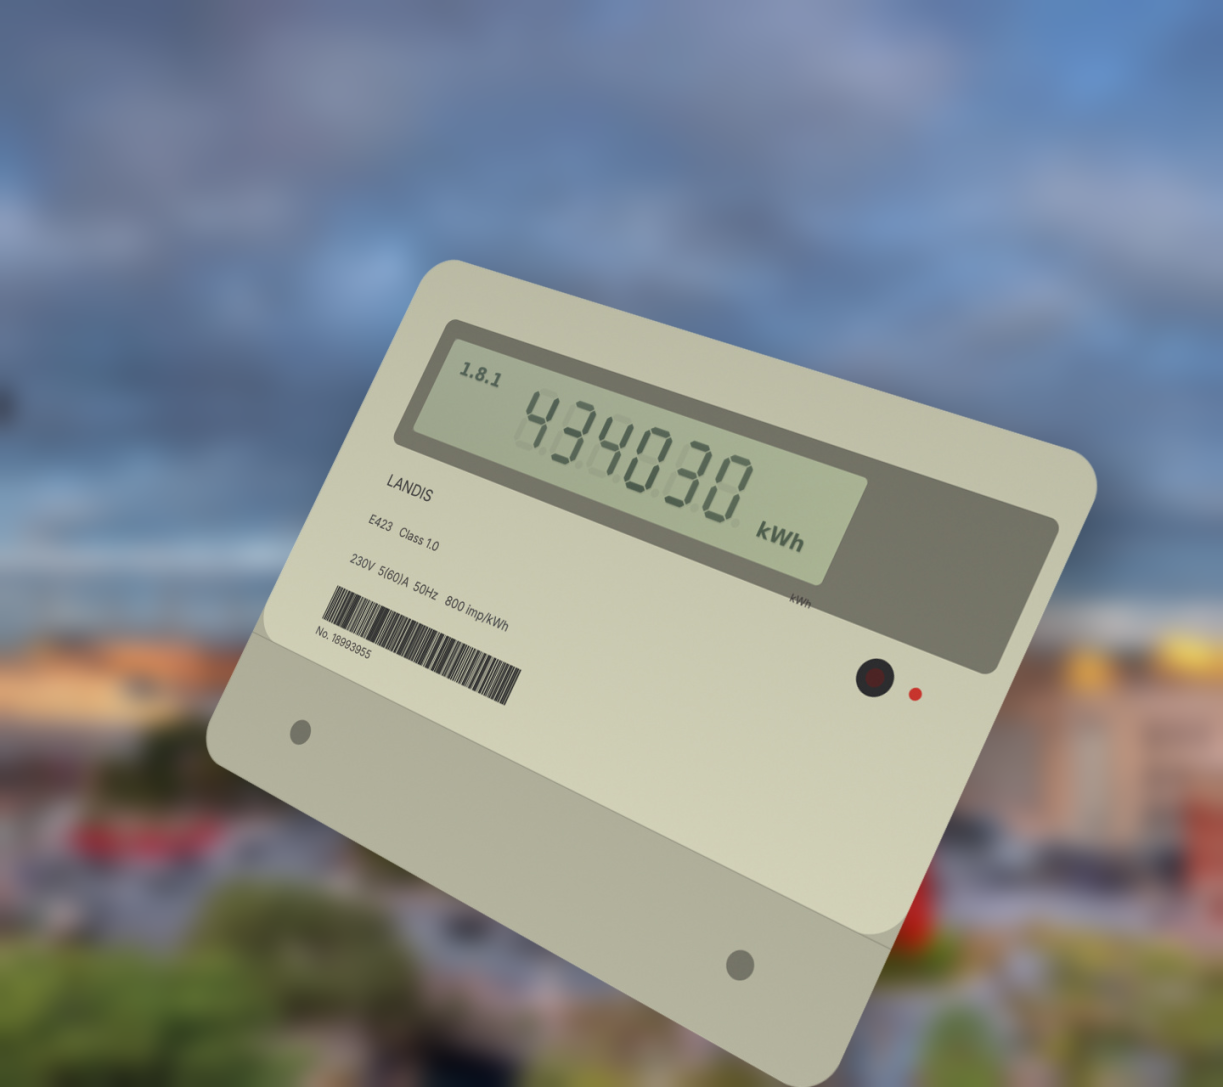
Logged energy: 434030; kWh
